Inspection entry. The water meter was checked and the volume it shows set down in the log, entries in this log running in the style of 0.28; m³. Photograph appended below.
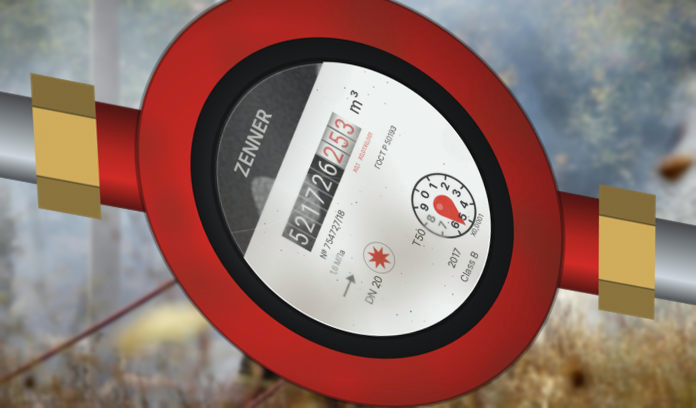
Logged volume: 521726.2535; m³
